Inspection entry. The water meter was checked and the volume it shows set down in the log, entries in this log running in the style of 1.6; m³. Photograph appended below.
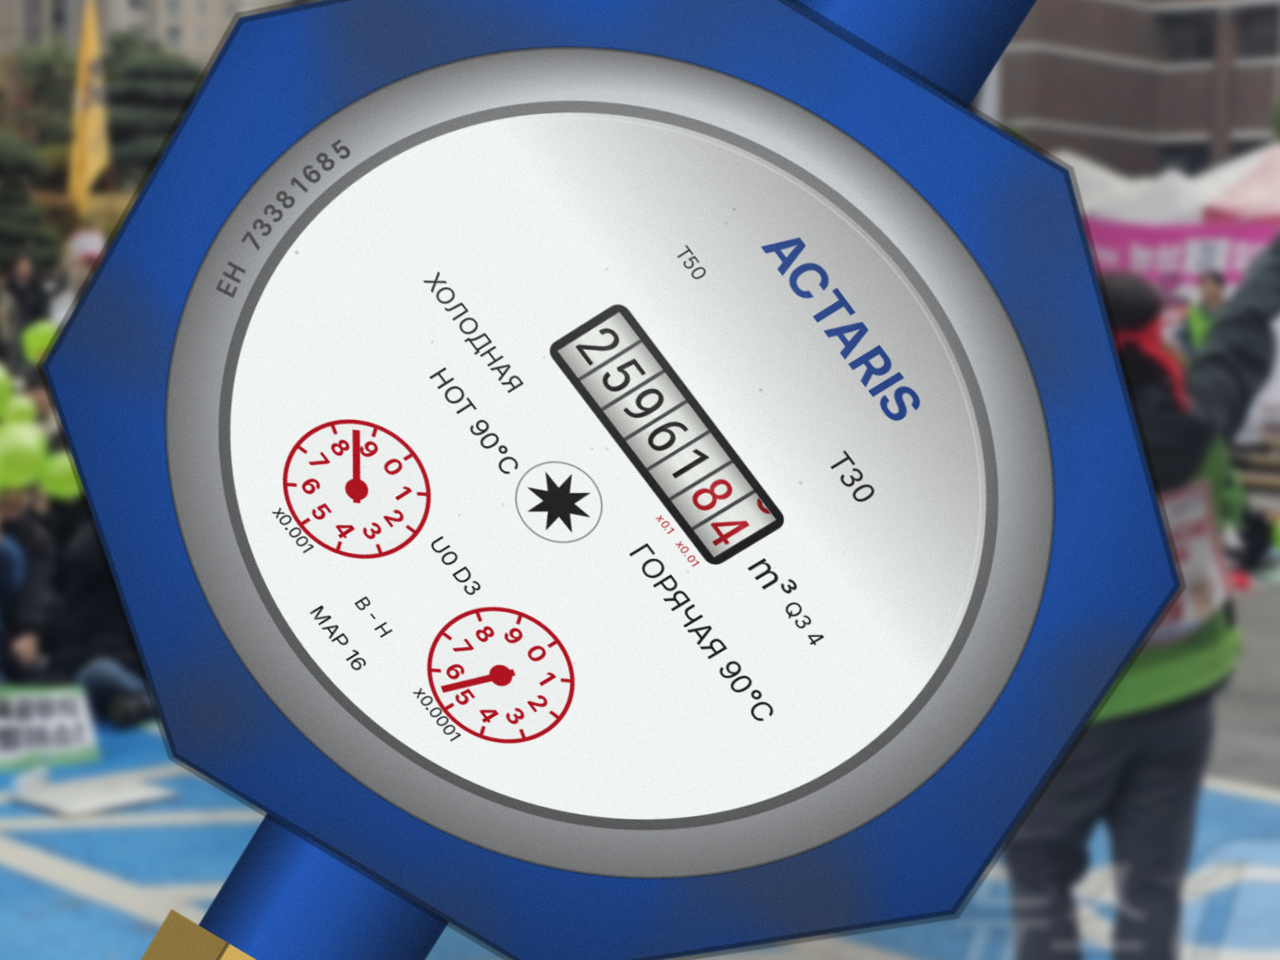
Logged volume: 25961.8385; m³
